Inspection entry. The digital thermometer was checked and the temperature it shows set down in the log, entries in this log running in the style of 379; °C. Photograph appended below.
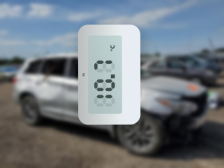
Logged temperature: 10.7; °C
